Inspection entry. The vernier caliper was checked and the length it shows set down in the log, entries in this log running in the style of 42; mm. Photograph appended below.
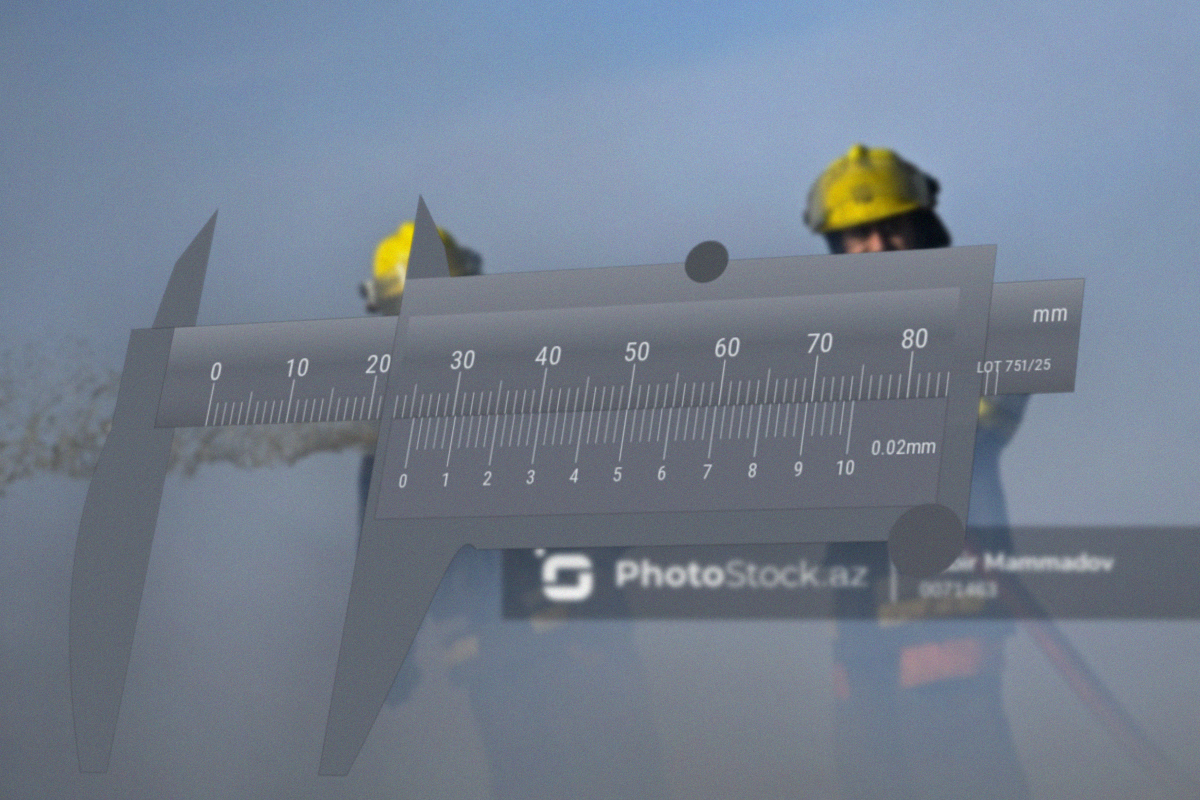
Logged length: 25.4; mm
